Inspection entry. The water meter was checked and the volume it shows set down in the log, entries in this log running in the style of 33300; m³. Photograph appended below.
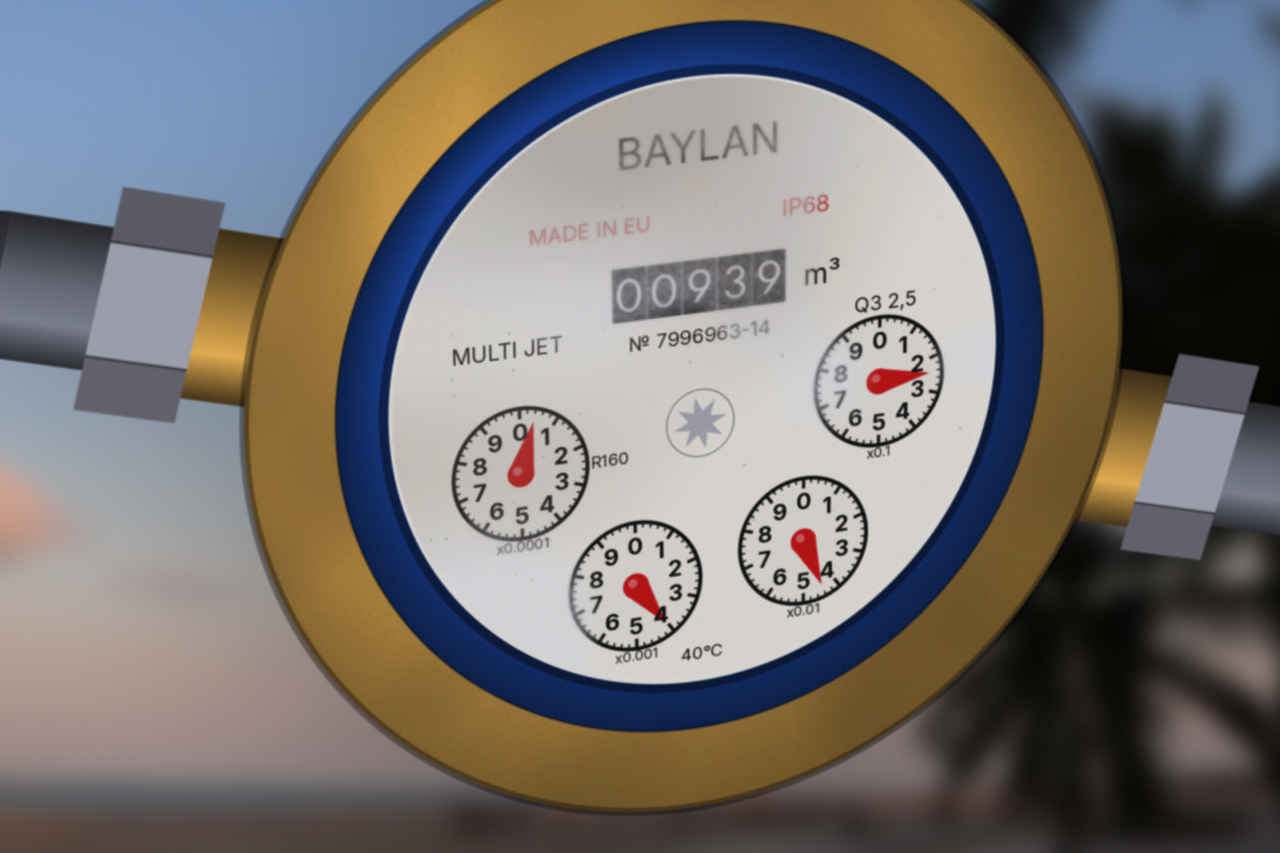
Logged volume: 939.2440; m³
